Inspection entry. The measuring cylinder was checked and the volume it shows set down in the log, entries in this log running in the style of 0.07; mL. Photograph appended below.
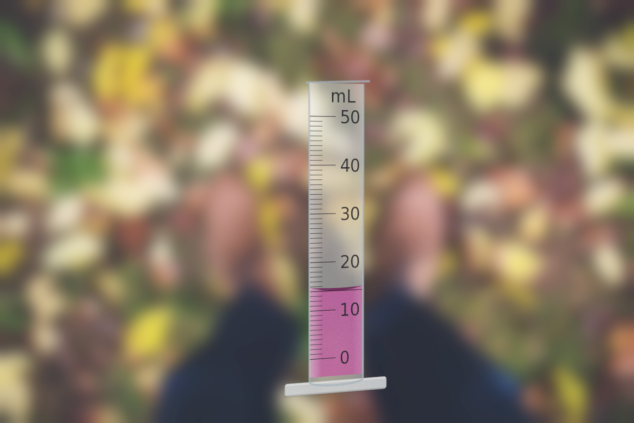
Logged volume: 14; mL
